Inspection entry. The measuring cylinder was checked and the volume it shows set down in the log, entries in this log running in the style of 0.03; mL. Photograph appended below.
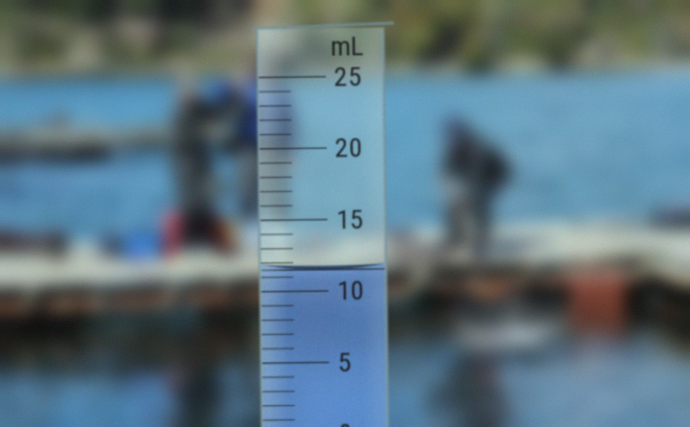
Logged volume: 11.5; mL
